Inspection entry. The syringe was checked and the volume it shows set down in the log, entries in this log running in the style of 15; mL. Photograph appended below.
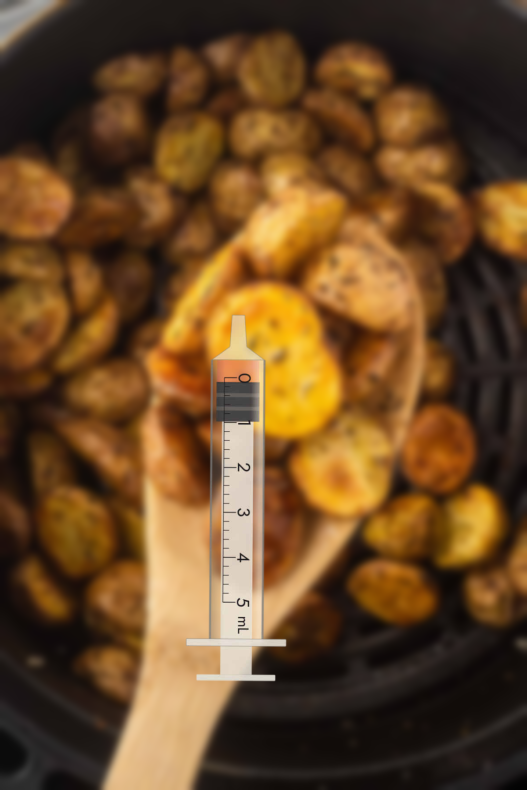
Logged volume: 0.1; mL
